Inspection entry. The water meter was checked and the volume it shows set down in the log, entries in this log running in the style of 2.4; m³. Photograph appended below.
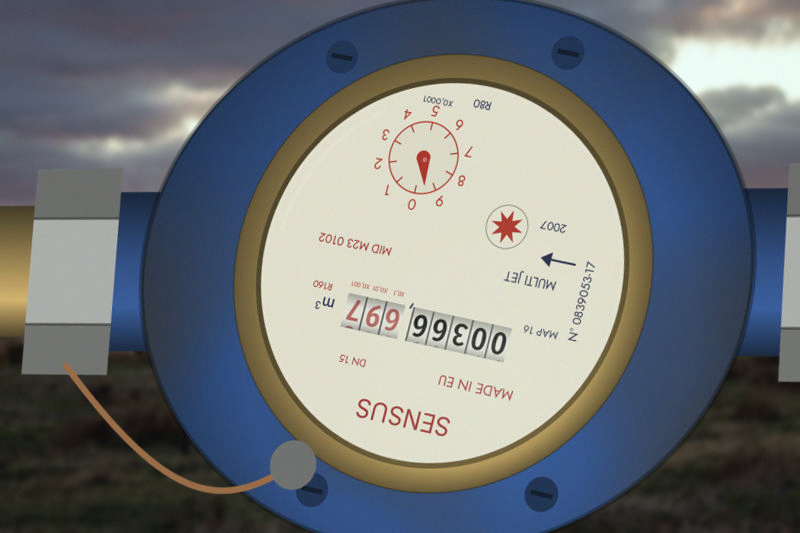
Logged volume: 366.6969; m³
